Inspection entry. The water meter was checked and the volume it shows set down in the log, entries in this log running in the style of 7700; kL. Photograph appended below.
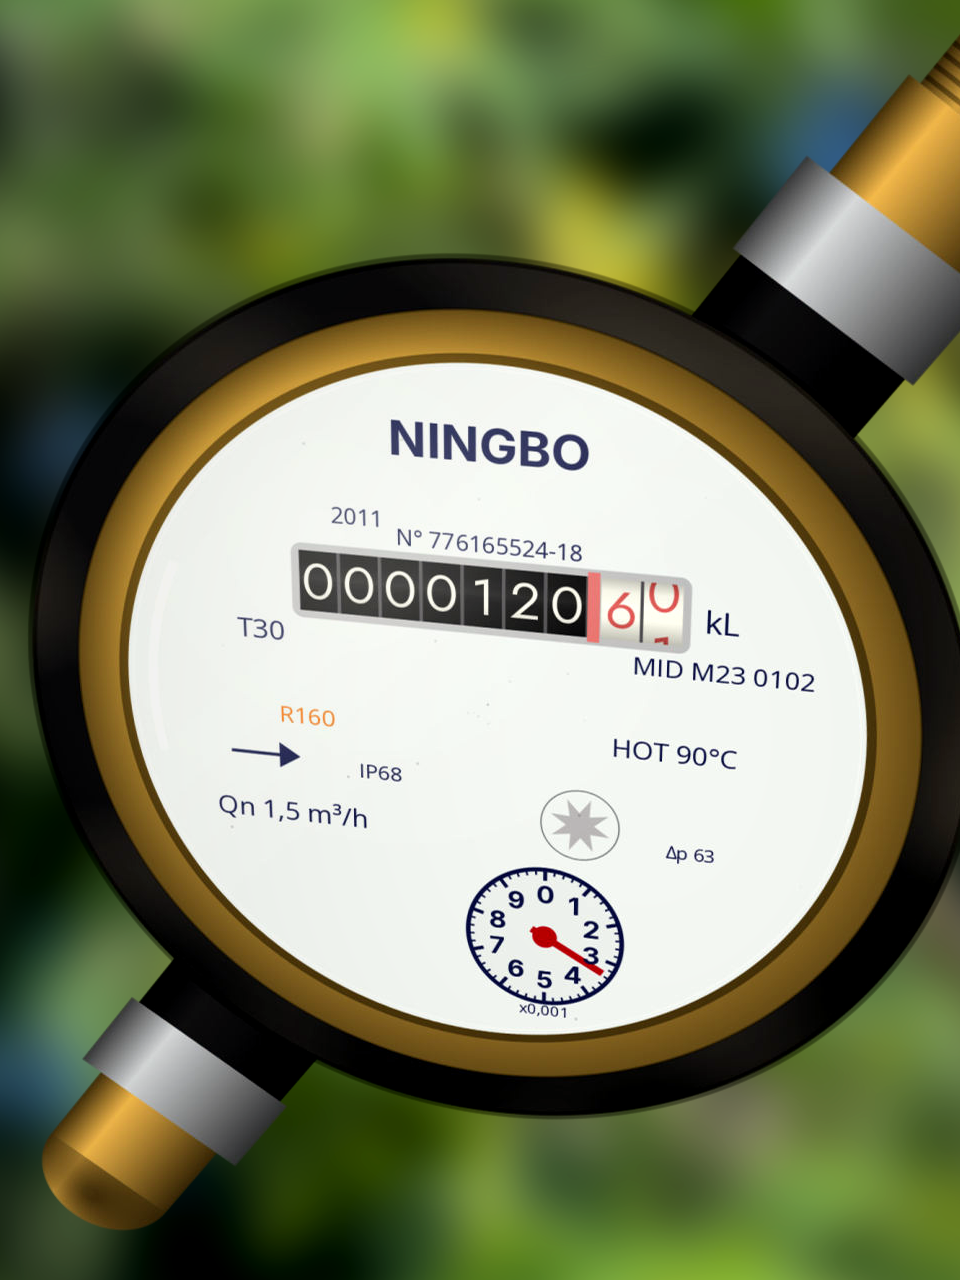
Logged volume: 120.603; kL
